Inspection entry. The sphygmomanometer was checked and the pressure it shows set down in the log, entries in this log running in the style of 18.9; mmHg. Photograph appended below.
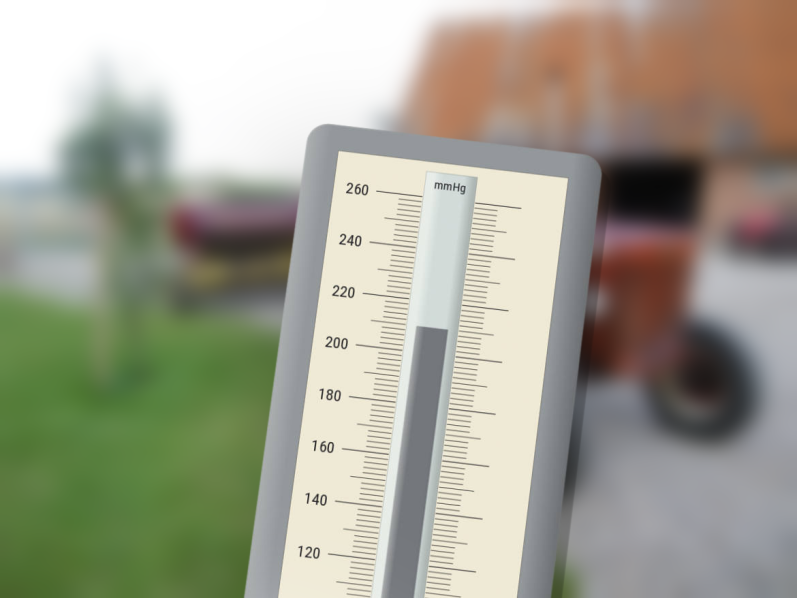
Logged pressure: 210; mmHg
